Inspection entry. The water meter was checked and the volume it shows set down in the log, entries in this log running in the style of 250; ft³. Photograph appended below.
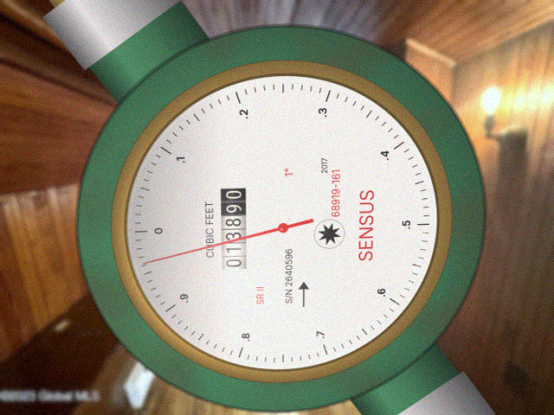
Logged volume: 13889.96; ft³
